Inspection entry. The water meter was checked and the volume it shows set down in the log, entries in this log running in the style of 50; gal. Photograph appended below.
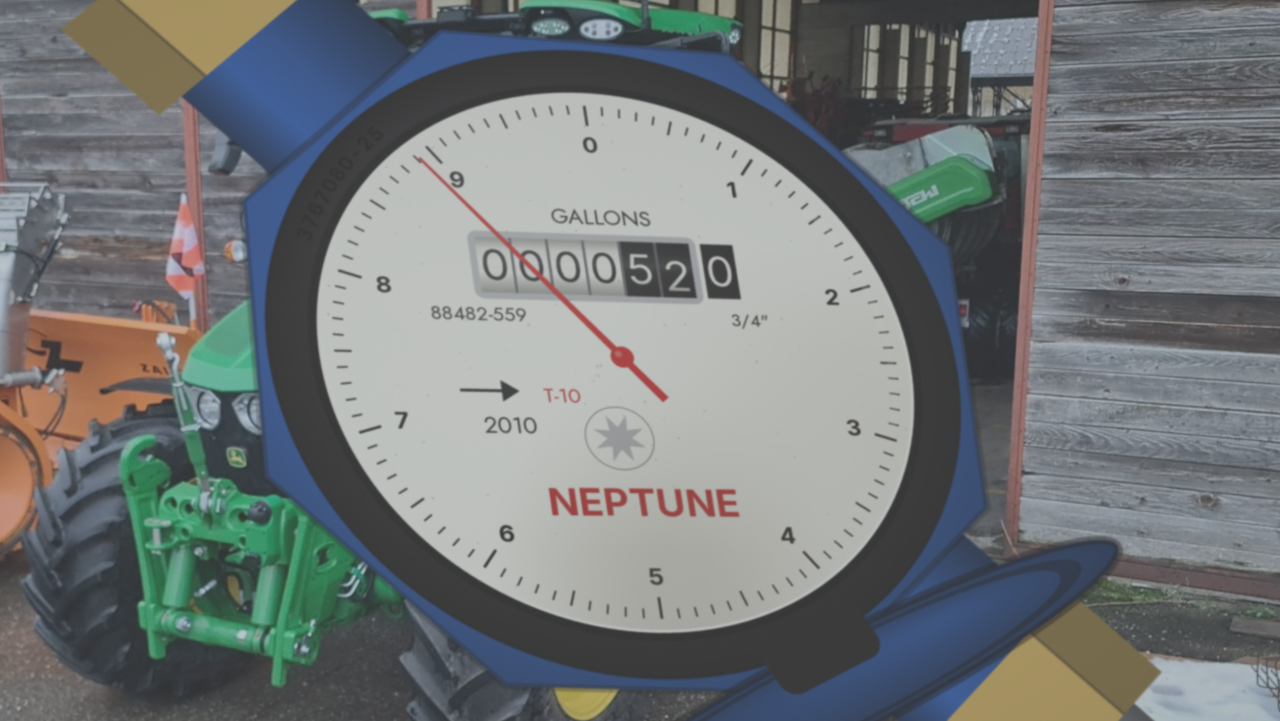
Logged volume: 518.9; gal
